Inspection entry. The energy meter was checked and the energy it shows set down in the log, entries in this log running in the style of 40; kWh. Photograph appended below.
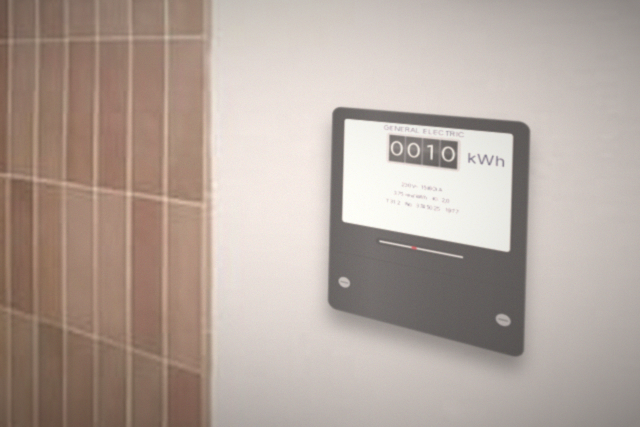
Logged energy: 10; kWh
